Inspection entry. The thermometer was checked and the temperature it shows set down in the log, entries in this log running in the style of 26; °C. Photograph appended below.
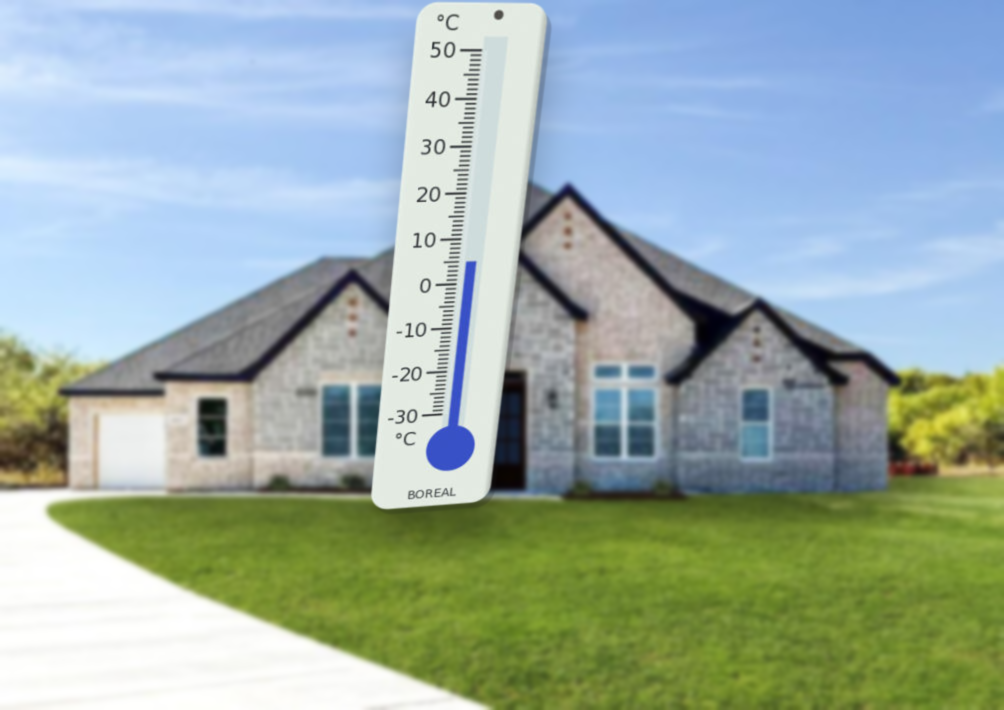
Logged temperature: 5; °C
